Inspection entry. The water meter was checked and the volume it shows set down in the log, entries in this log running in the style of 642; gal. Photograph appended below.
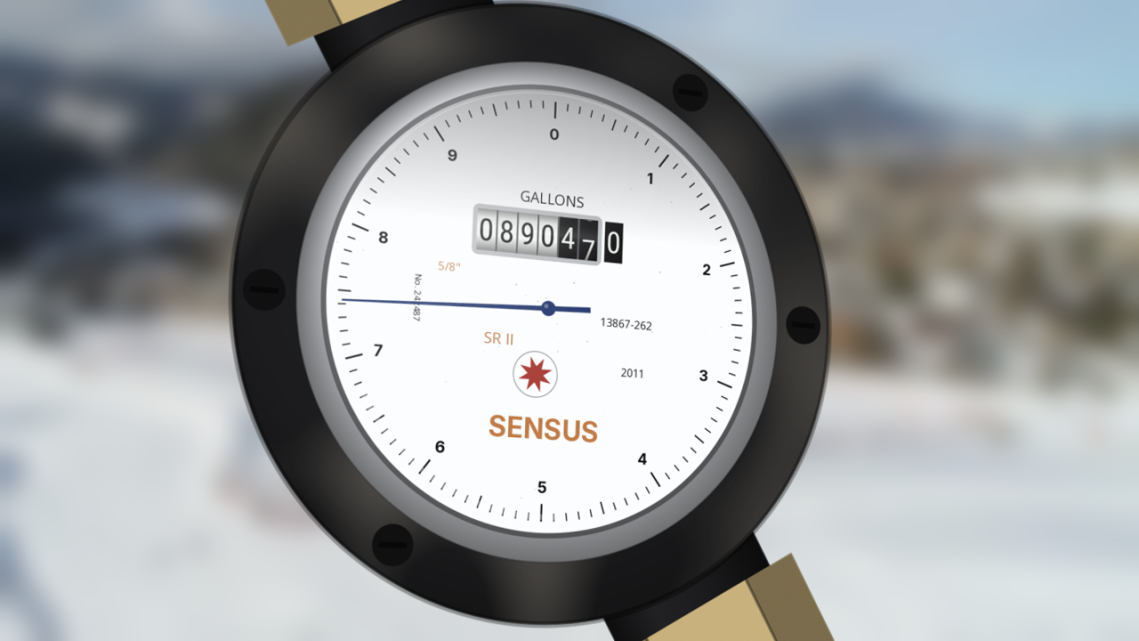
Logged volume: 890467.4; gal
